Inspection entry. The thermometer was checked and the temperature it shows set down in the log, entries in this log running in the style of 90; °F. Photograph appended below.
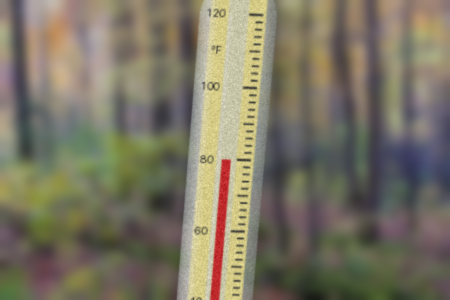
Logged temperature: 80; °F
